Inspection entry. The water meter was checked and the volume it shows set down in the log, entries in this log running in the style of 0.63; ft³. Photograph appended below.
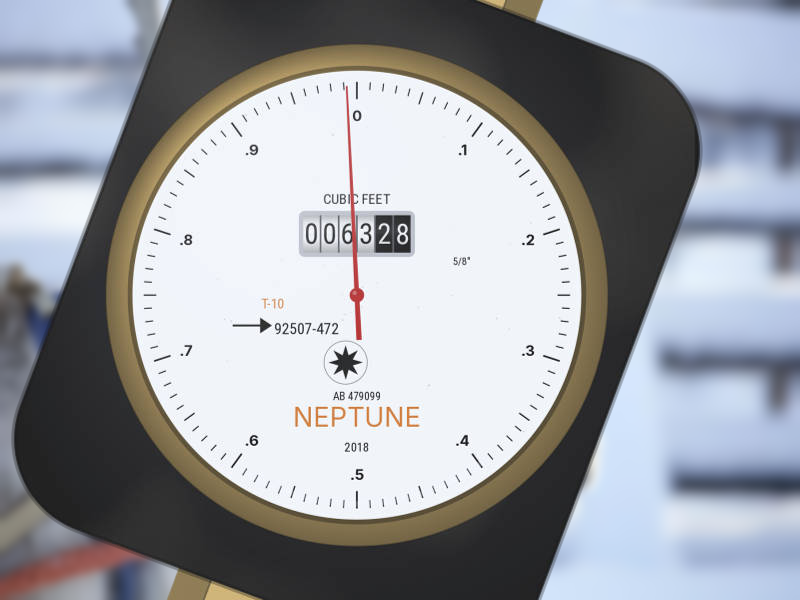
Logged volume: 6327.99; ft³
